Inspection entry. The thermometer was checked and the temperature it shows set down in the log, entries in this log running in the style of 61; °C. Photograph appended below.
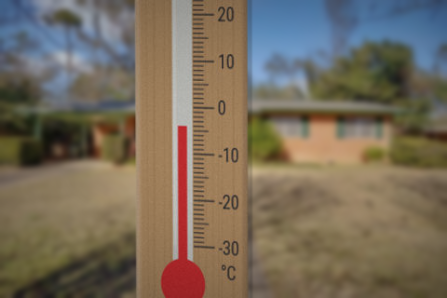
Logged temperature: -4; °C
